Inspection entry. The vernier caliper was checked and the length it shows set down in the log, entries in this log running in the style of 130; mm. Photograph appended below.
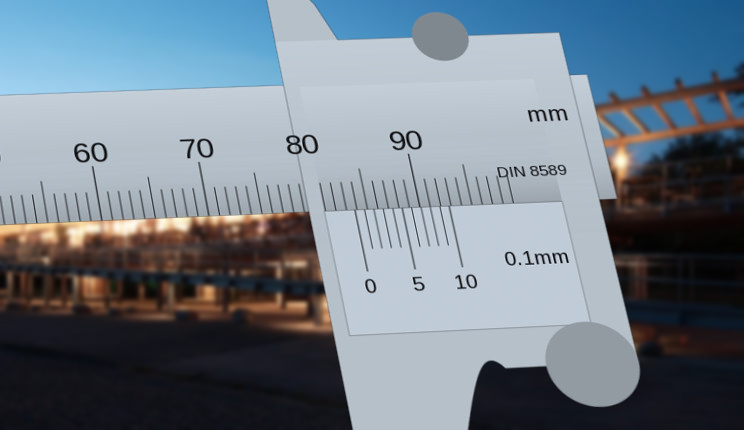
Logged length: 83.8; mm
